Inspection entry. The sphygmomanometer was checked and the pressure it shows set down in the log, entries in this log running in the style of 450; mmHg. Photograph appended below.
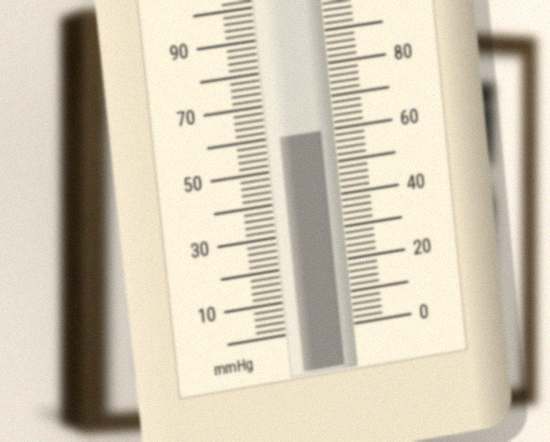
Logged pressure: 60; mmHg
